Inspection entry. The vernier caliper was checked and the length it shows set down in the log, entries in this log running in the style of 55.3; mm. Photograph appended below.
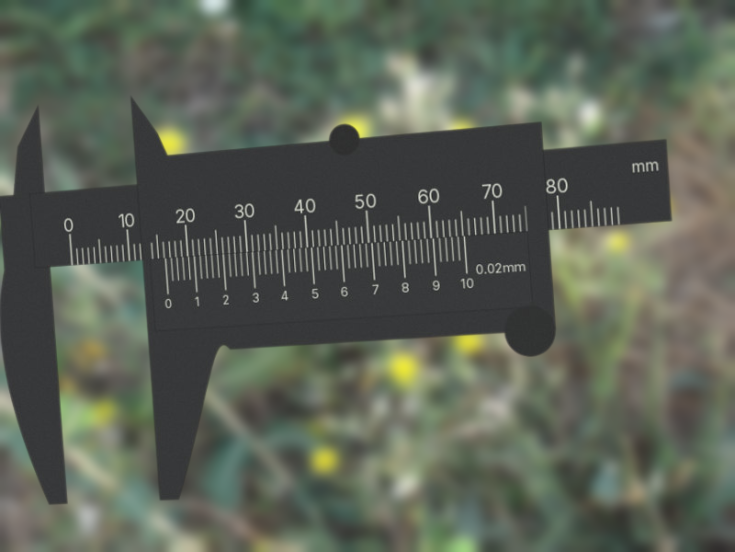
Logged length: 16.2; mm
